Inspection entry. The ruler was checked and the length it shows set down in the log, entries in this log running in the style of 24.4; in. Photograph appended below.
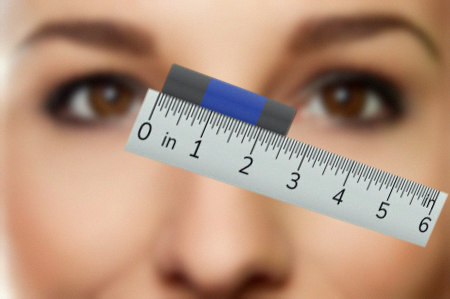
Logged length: 2.5; in
